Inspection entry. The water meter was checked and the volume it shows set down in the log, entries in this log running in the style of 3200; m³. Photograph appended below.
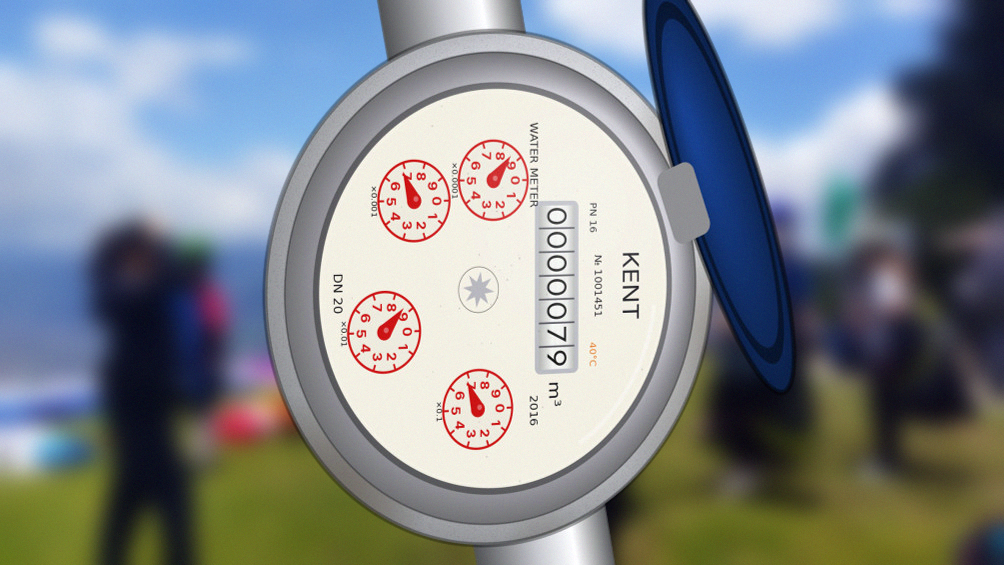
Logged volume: 79.6868; m³
